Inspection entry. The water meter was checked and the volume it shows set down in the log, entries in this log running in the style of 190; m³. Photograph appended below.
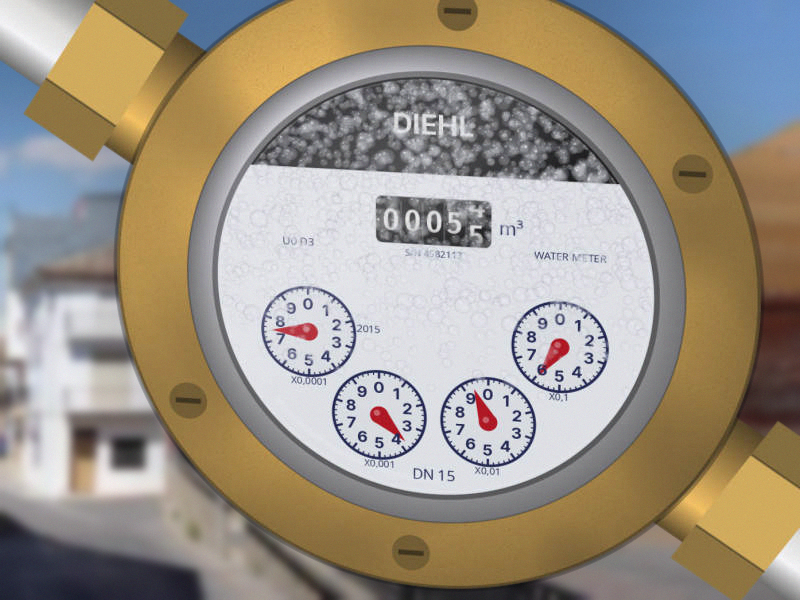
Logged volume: 54.5937; m³
